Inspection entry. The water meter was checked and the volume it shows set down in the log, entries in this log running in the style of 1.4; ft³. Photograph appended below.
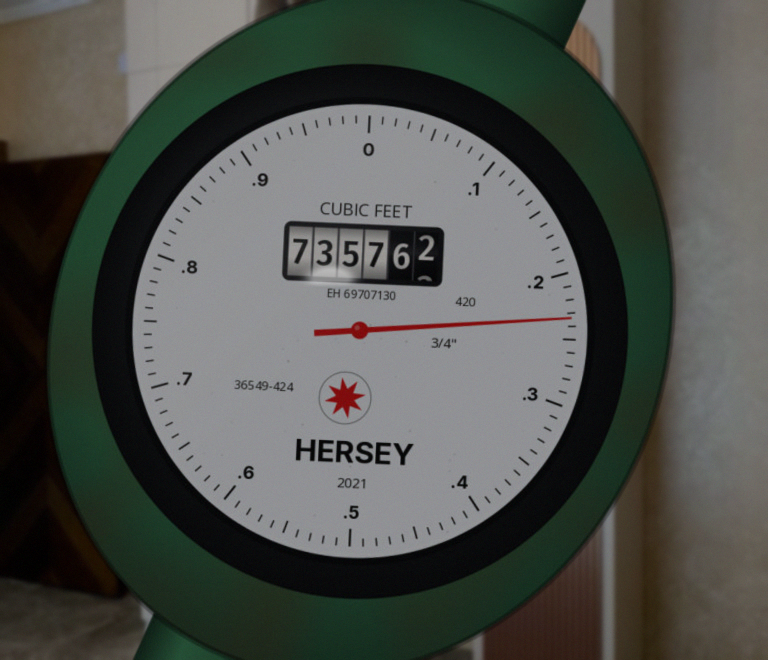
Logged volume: 735762.23; ft³
